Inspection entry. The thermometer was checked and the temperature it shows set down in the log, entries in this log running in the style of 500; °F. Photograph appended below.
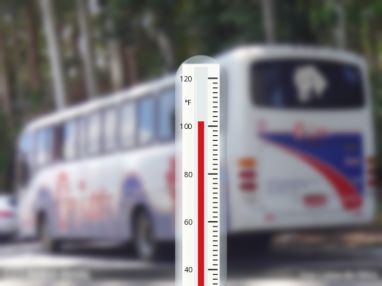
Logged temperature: 102; °F
